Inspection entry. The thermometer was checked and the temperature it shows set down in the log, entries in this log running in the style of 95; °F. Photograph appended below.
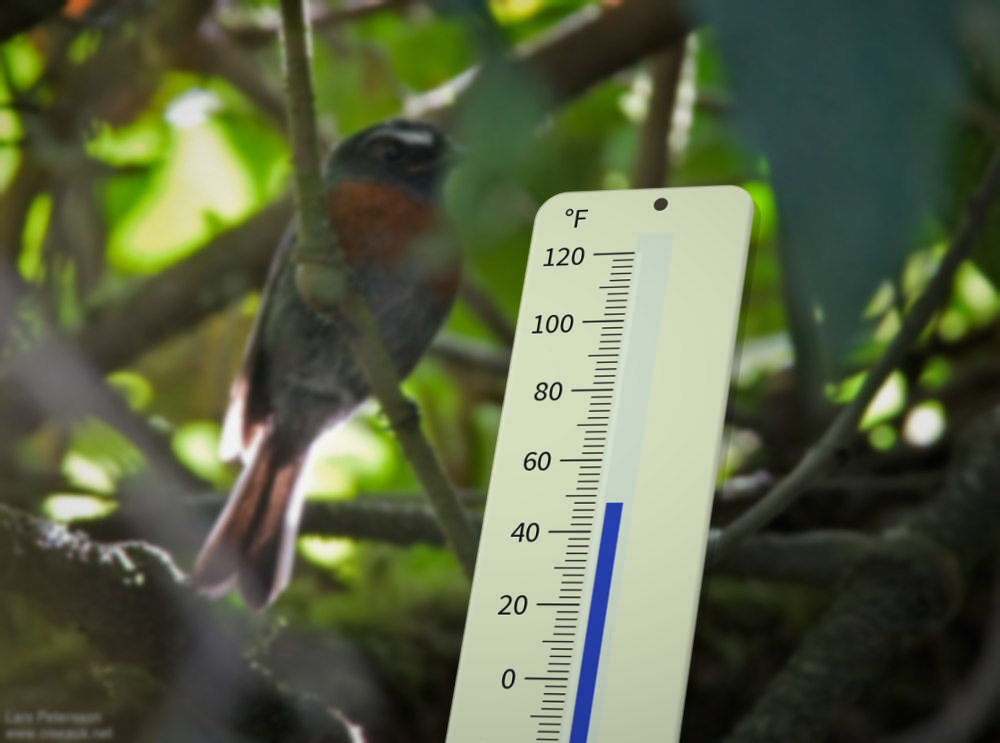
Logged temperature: 48; °F
